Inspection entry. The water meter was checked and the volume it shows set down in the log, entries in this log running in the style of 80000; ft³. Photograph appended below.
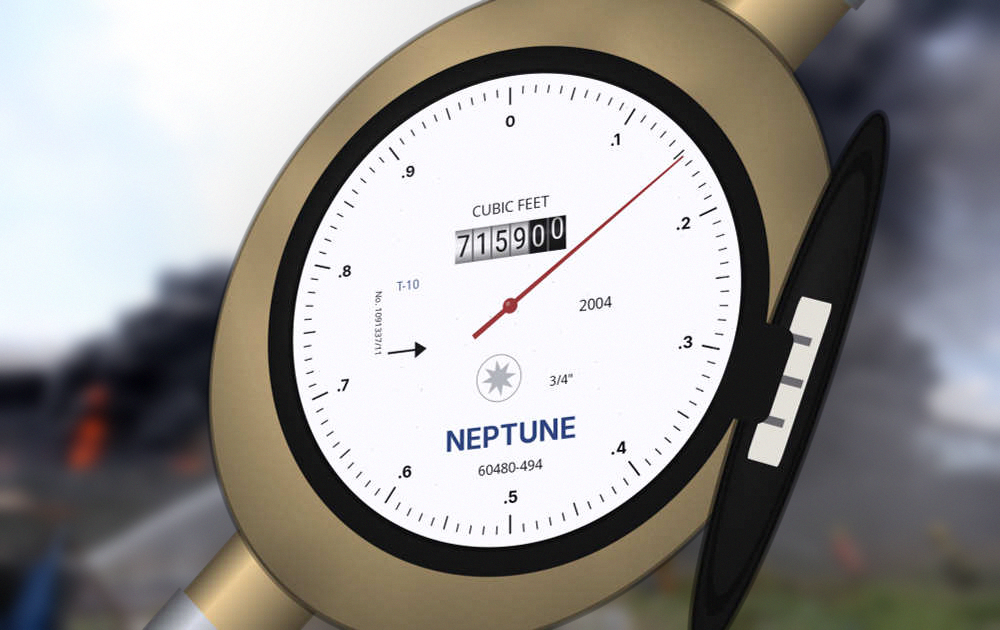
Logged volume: 715900.15; ft³
